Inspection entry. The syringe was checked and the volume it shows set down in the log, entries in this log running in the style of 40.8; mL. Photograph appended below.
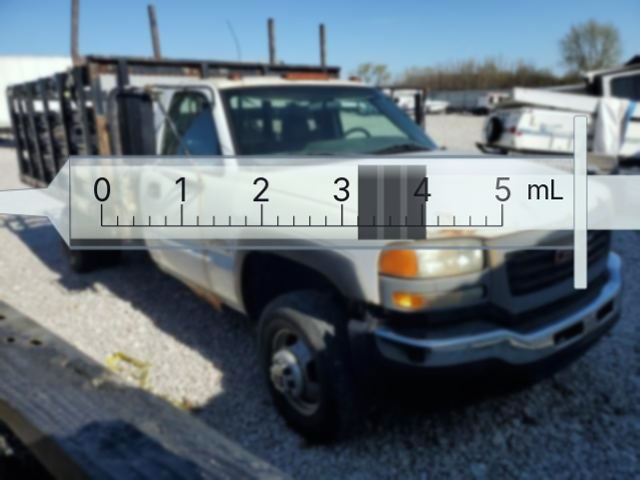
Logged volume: 3.2; mL
